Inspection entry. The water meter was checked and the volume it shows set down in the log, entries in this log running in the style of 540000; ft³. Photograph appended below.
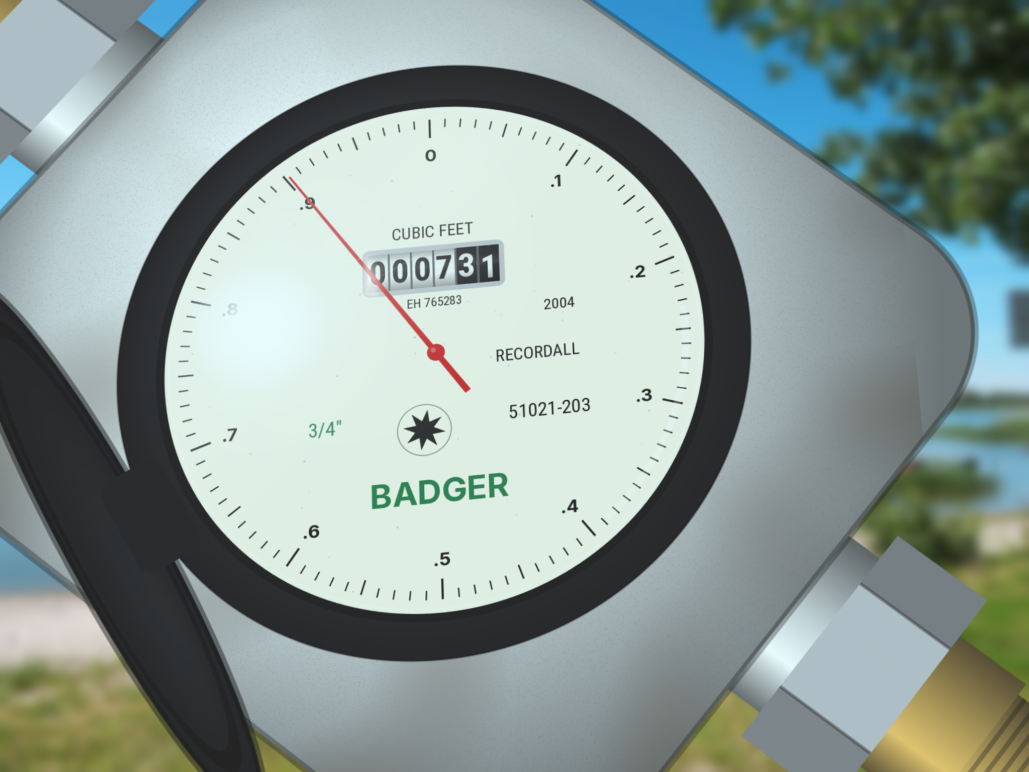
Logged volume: 730.90; ft³
